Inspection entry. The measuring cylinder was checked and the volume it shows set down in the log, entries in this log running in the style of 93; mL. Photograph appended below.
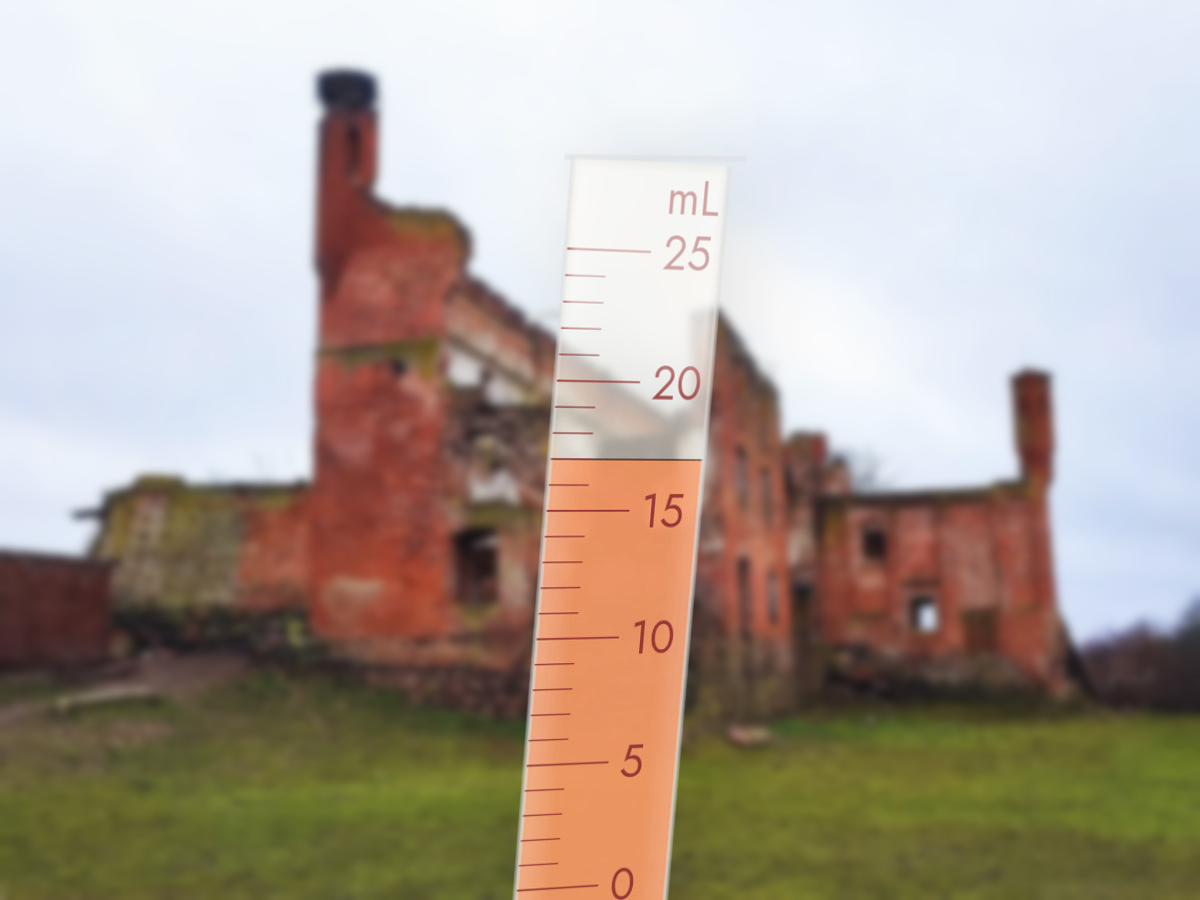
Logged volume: 17; mL
